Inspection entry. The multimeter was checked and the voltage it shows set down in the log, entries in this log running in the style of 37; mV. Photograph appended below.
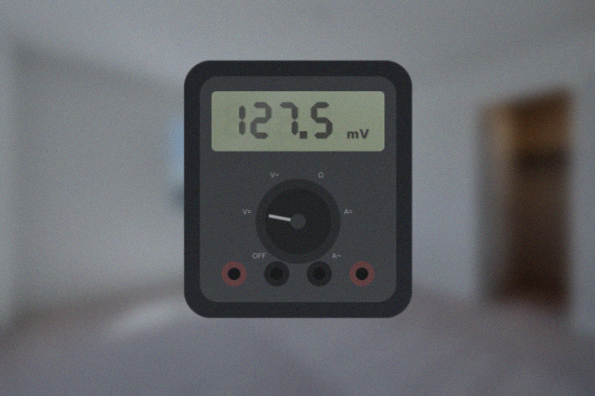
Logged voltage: 127.5; mV
